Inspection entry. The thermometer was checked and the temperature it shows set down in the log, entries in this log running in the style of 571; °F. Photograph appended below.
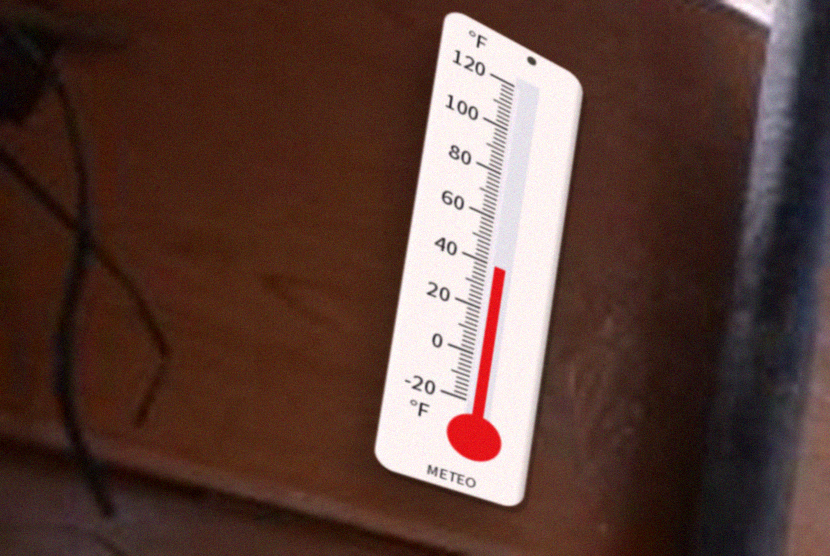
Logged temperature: 40; °F
